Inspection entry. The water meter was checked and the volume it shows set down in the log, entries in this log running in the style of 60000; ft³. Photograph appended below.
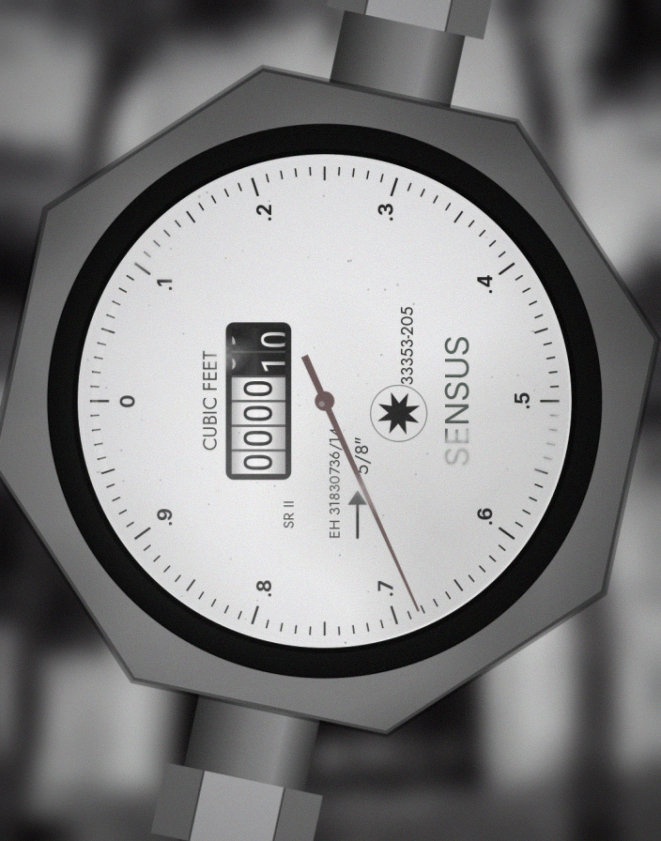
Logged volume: 9.68; ft³
